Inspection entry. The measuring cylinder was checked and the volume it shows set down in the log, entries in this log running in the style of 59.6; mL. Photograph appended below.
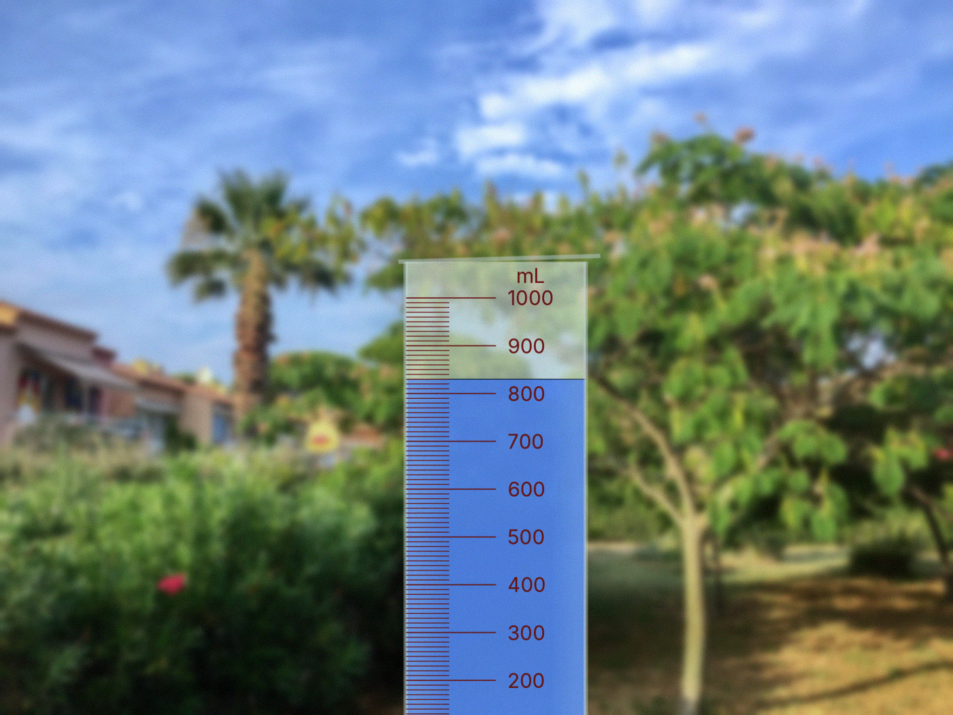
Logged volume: 830; mL
